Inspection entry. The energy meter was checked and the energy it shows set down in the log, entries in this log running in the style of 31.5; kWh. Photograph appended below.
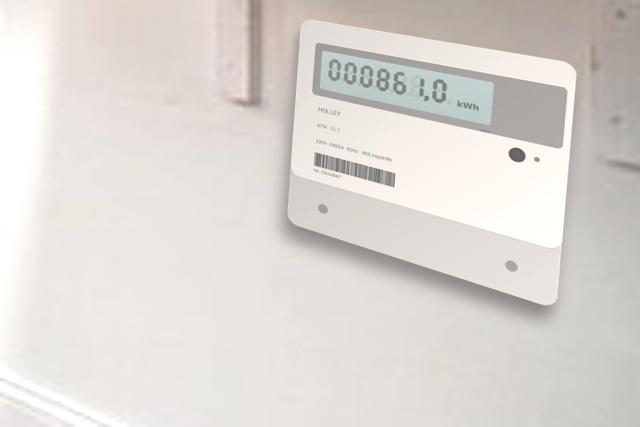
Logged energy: 861.0; kWh
